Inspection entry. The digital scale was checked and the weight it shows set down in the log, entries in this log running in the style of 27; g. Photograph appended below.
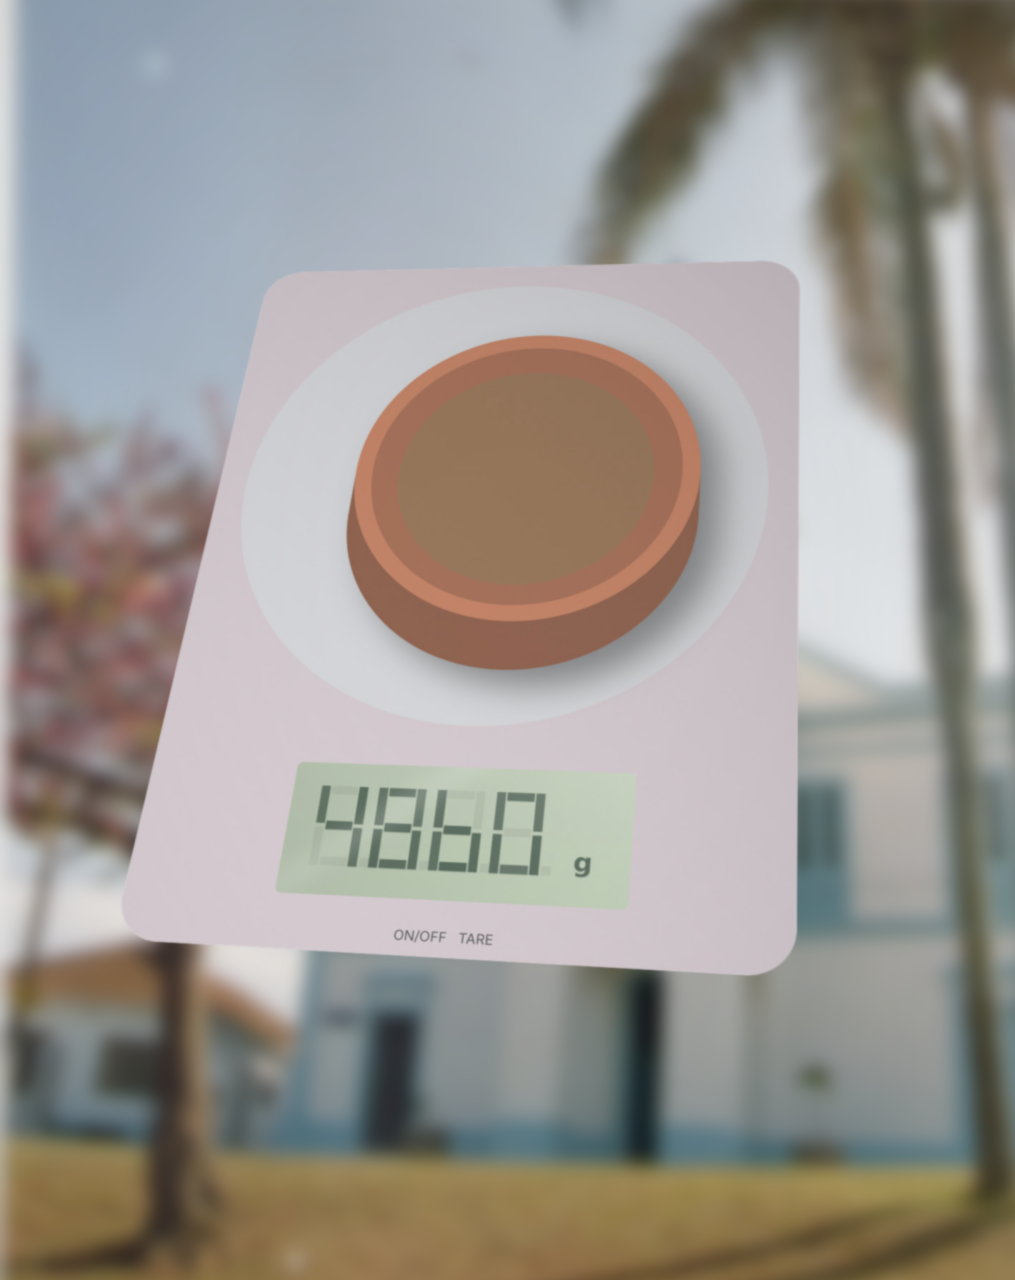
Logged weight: 4860; g
